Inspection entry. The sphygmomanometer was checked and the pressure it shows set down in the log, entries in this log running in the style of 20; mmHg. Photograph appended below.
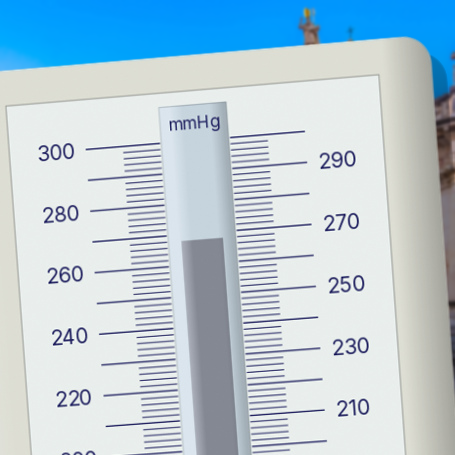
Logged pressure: 268; mmHg
